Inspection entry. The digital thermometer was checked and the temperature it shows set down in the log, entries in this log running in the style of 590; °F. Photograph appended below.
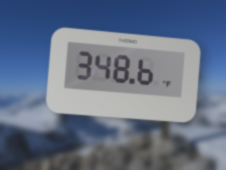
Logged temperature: 348.6; °F
